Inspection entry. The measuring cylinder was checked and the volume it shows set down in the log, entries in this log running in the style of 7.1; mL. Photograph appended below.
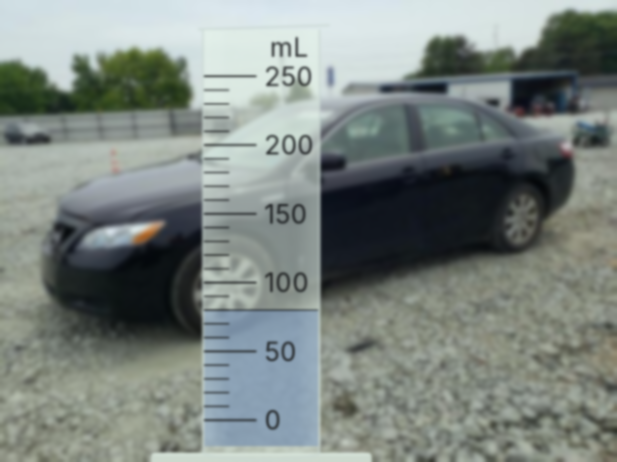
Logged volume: 80; mL
